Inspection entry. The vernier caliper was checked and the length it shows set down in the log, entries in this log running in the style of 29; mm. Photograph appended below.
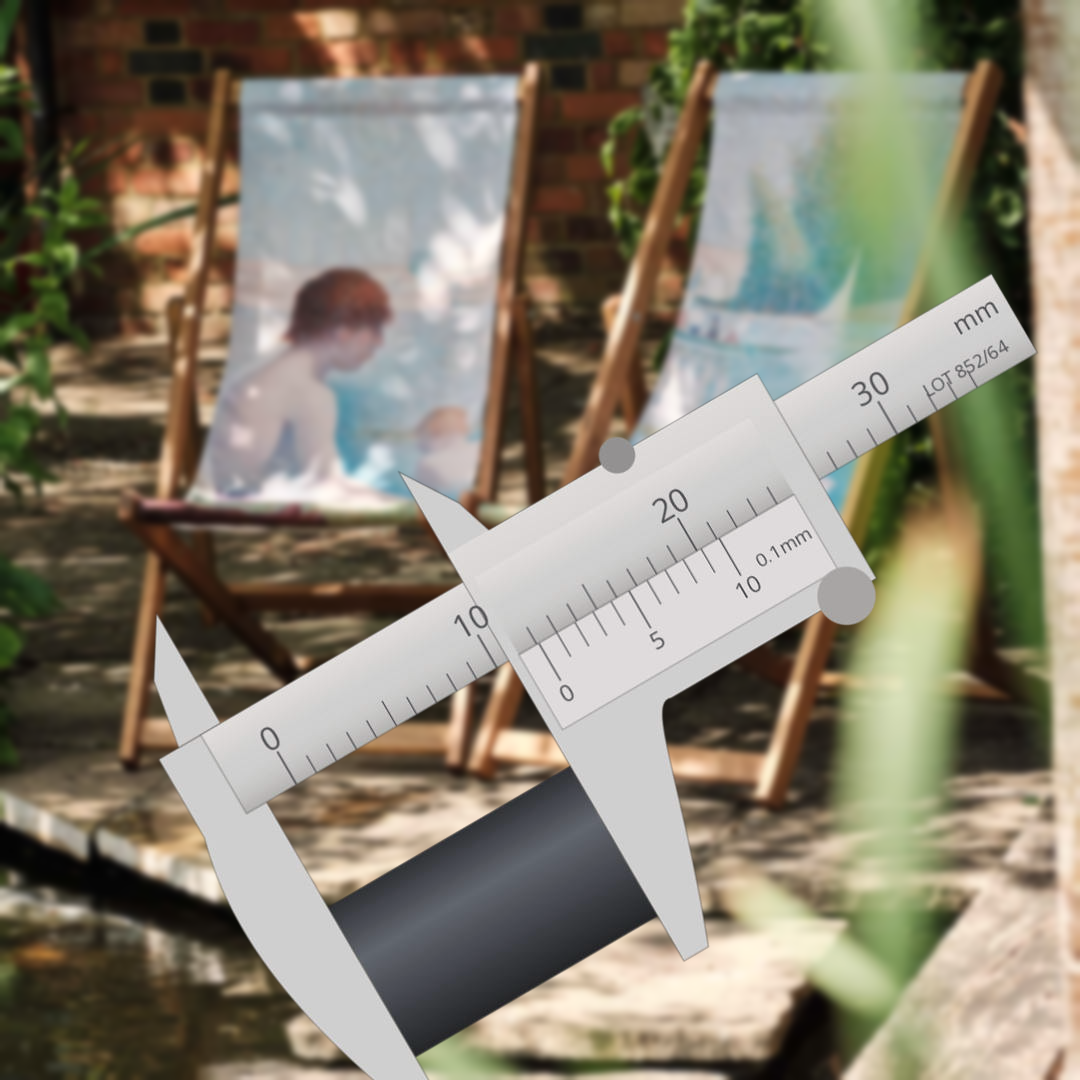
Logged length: 12.1; mm
